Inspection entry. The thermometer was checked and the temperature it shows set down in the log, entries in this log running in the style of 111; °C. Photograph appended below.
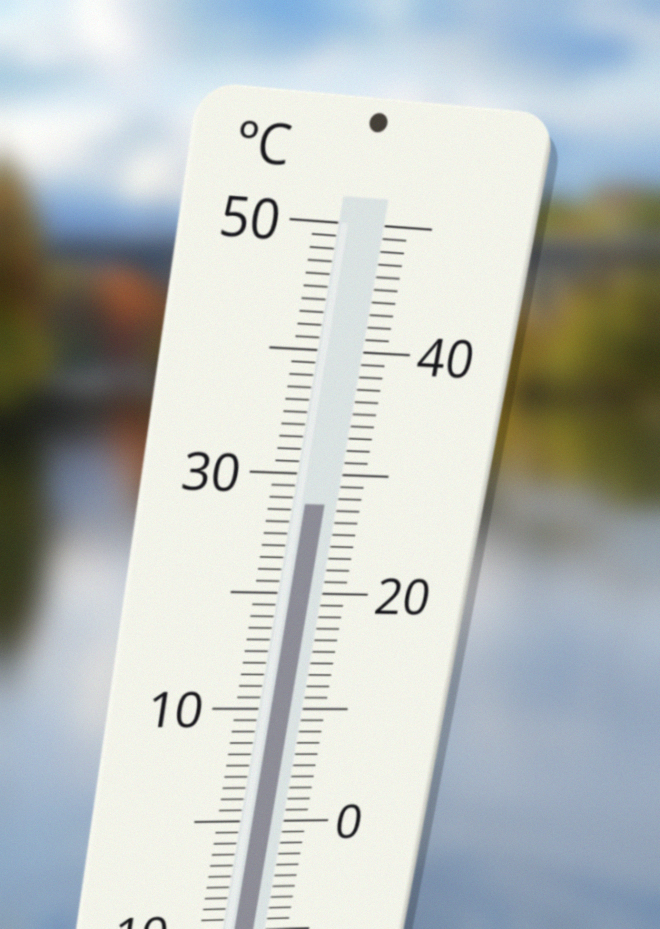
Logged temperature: 27.5; °C
